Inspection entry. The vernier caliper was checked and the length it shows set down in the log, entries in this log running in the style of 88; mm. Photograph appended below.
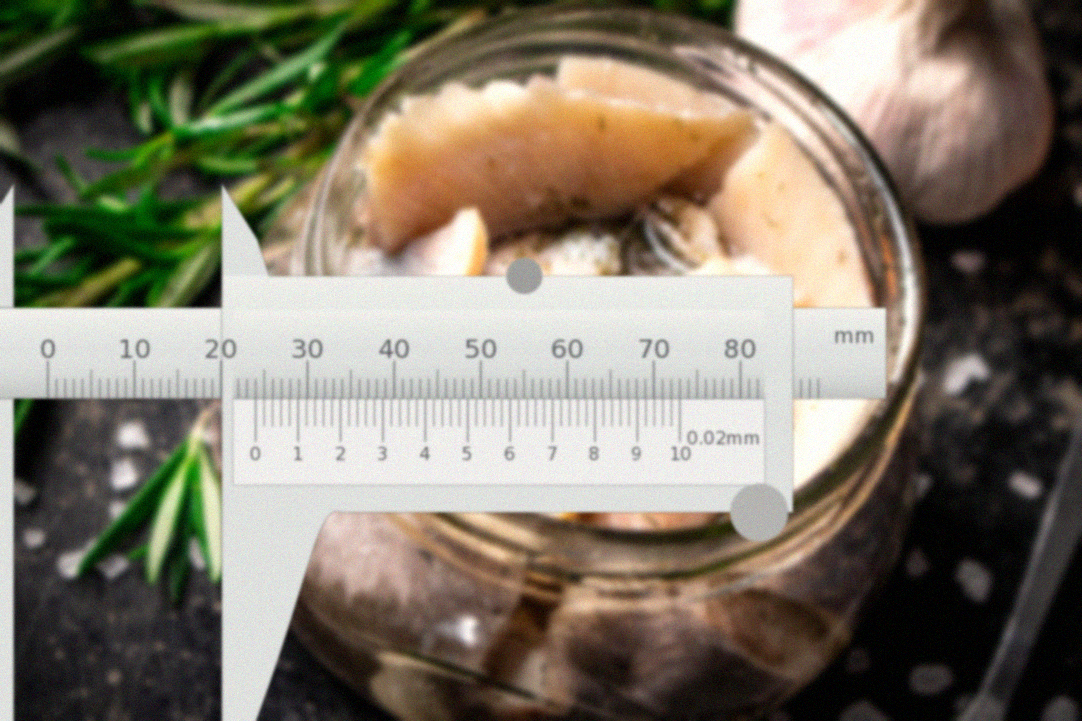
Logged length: 24.0; mm
